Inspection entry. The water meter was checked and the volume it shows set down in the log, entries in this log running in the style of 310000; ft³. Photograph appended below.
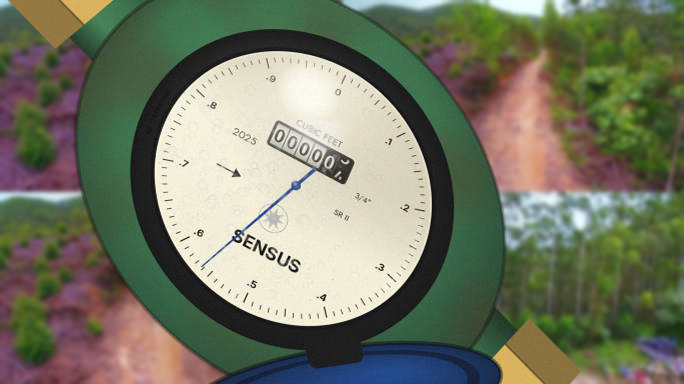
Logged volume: 3.56; ft³
